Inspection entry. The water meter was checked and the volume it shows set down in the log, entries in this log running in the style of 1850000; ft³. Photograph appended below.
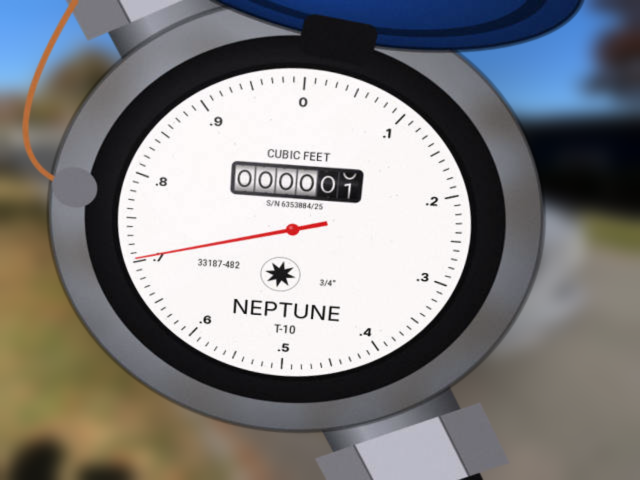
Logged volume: 0.70; ft³
